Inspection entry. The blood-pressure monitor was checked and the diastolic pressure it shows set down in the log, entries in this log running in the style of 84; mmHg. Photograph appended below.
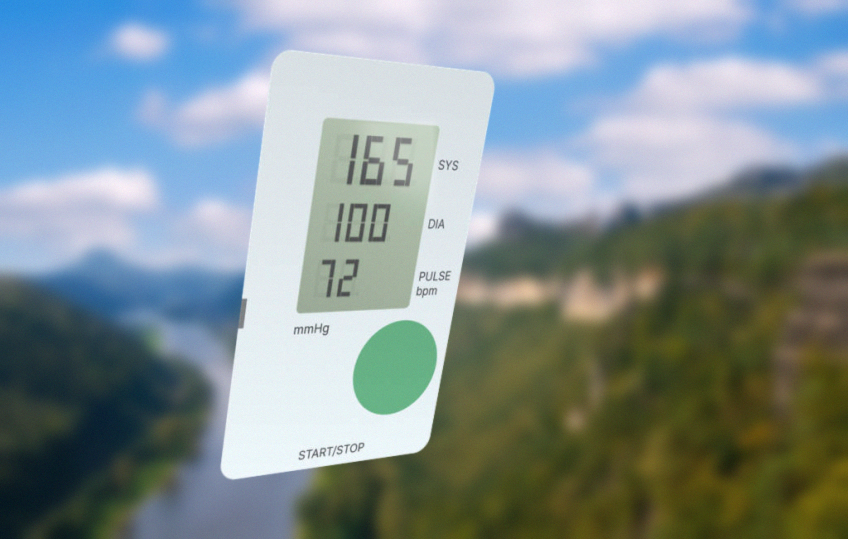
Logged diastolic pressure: 100; mmHg
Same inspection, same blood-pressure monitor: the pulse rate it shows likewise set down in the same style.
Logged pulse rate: 72; bpm
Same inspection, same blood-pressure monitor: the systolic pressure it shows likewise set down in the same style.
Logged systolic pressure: 165; mmHg
